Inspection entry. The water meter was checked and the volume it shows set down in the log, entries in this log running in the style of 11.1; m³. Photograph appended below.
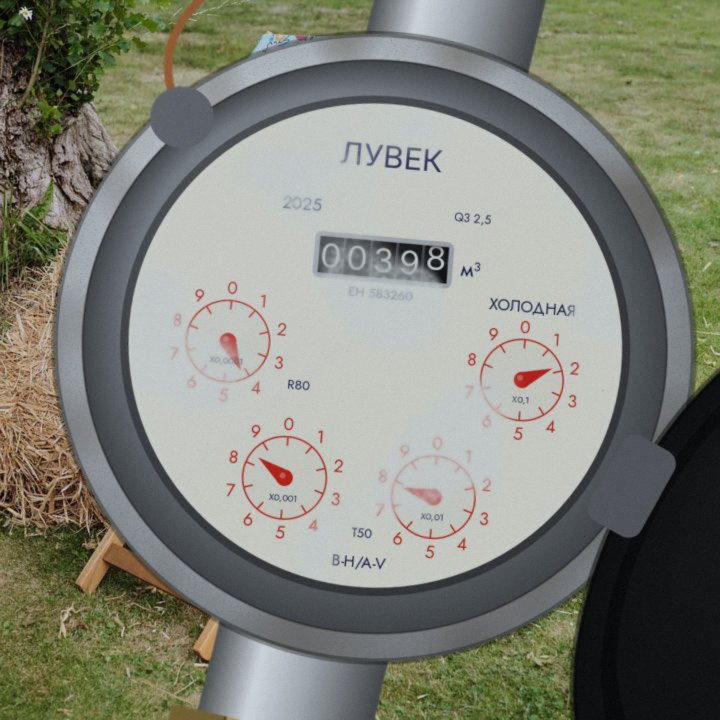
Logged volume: 398.1784; m³
